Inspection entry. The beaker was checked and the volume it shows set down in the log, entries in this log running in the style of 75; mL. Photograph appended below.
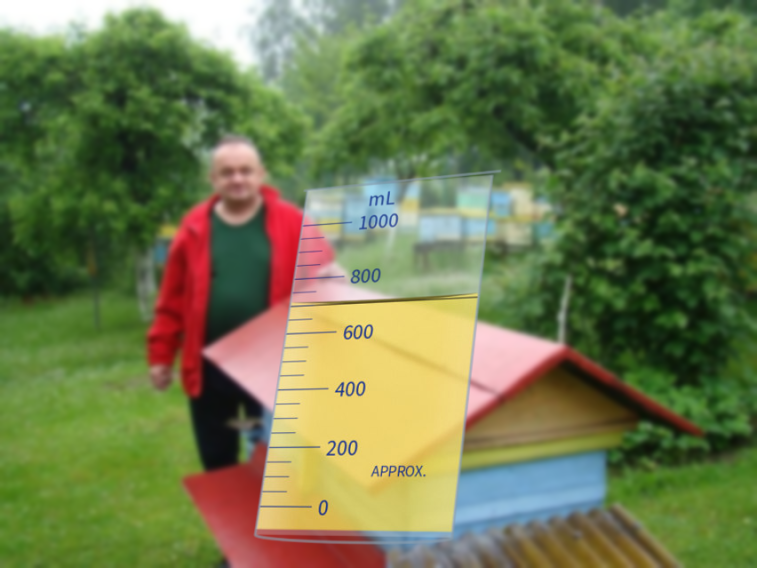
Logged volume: 700; mL
